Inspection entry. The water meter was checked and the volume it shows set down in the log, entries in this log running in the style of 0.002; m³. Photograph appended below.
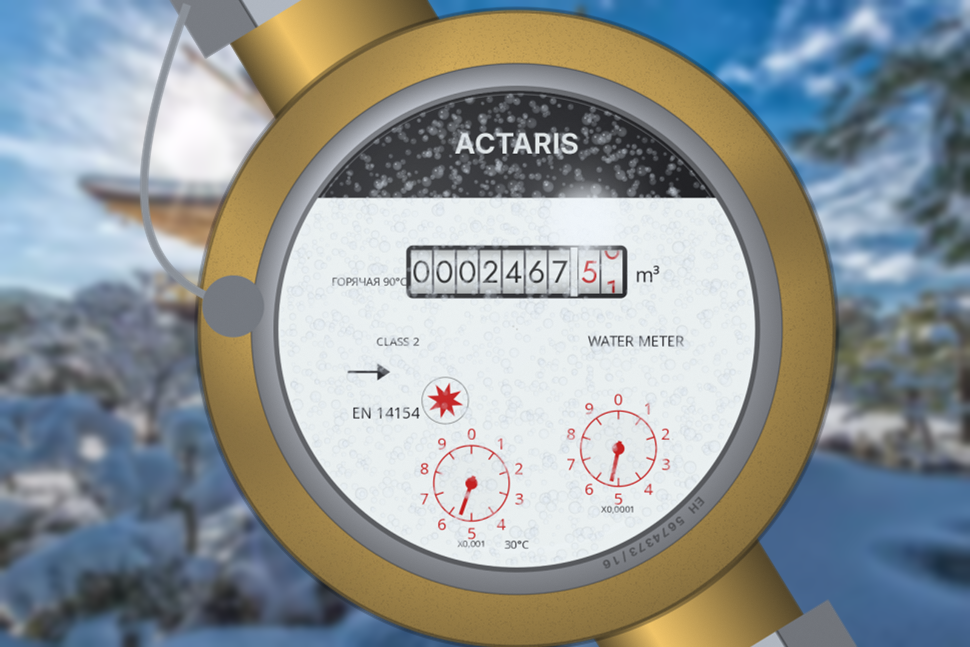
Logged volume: 2467.5055; m³
